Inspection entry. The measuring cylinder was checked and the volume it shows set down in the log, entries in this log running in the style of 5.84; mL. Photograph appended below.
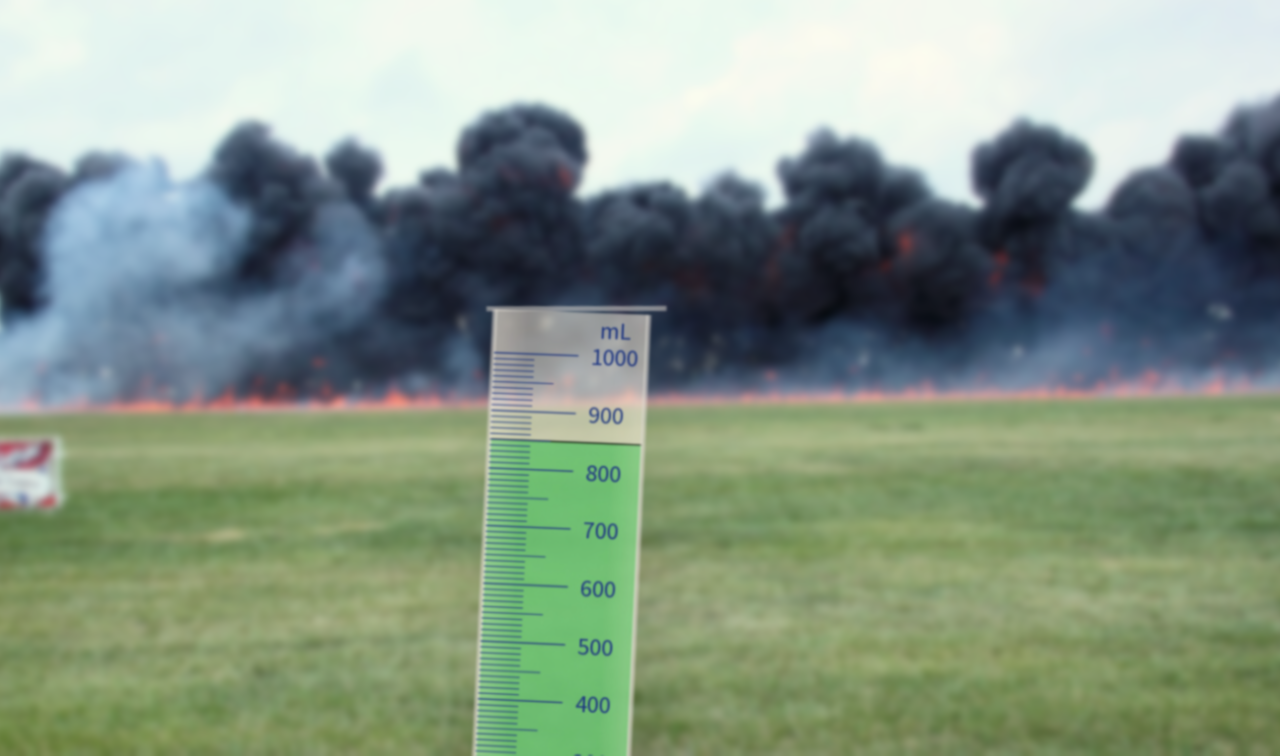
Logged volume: 850; mL
